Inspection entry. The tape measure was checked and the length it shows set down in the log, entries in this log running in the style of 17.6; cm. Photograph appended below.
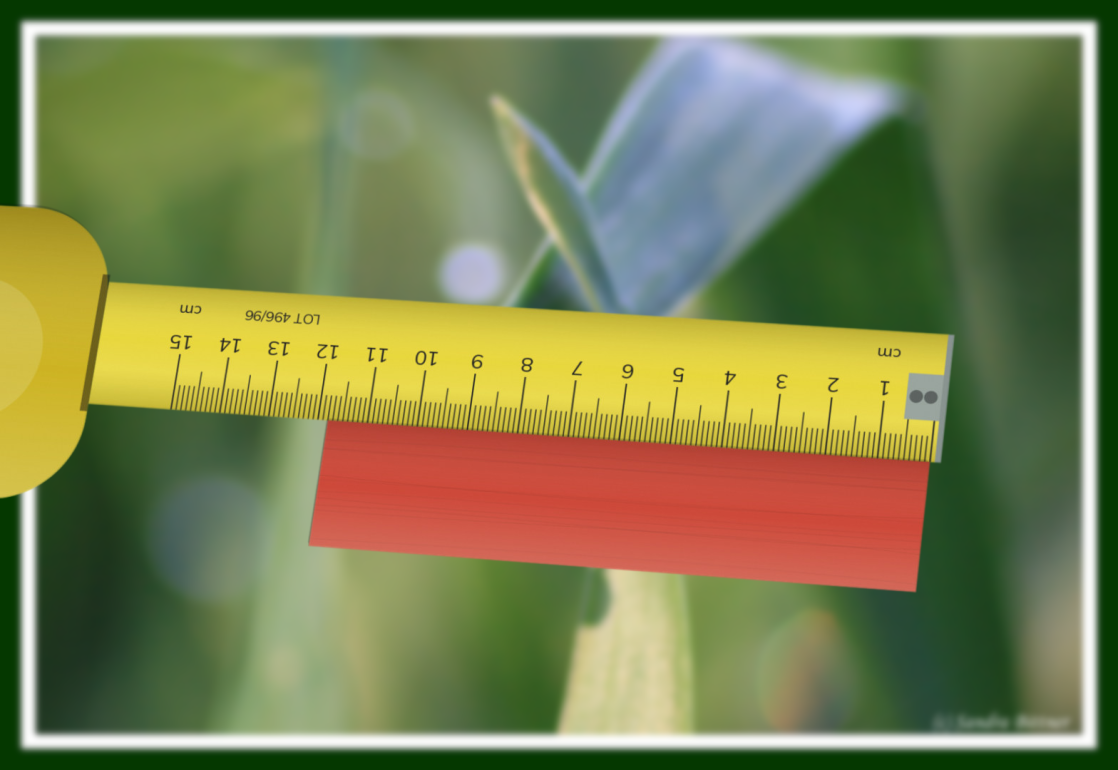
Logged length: 11.8; cm
